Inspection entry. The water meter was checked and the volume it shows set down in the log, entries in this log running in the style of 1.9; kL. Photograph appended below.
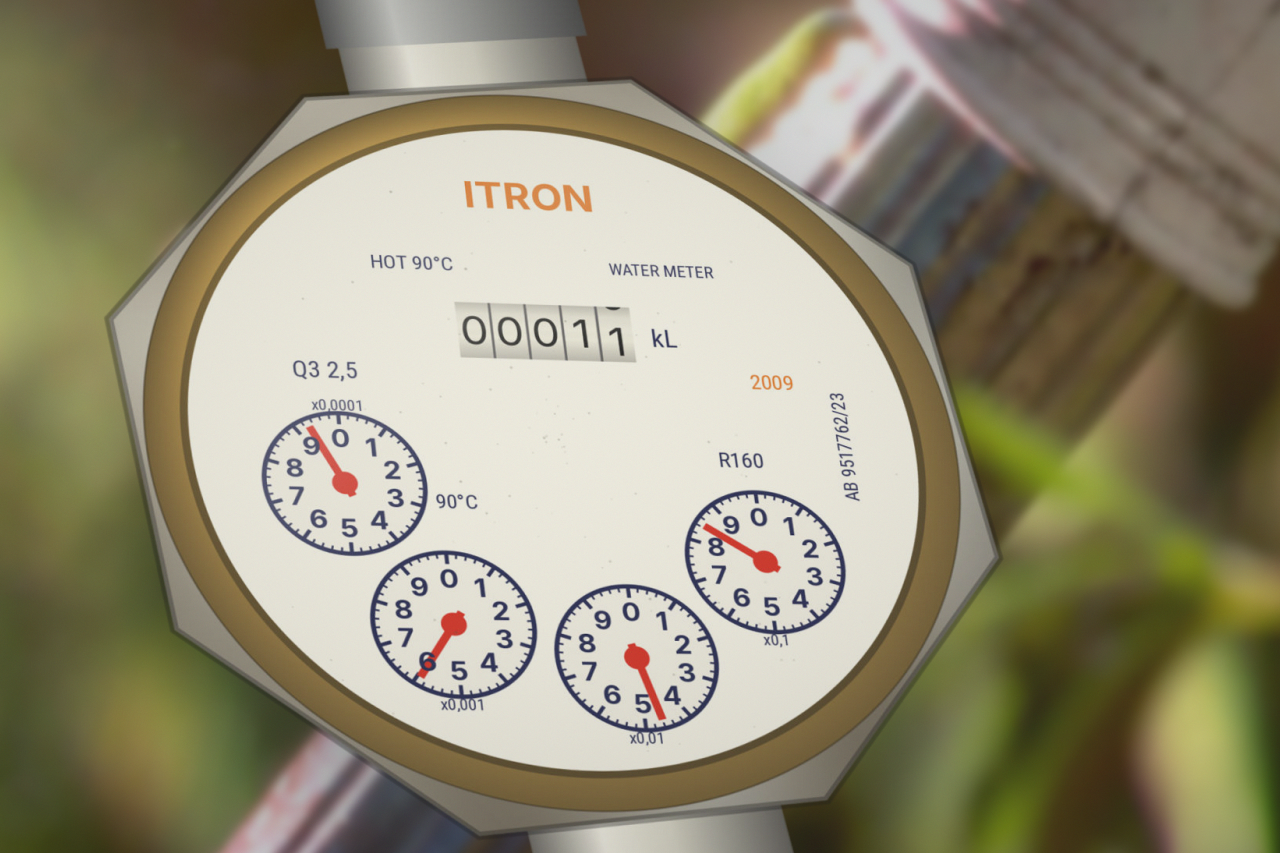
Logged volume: 10.8459; kL
